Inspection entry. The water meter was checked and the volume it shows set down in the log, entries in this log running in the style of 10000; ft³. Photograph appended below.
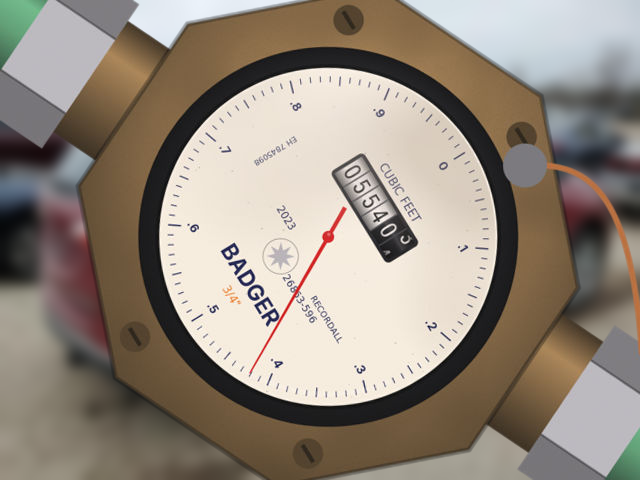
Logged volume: 55403.42; ft³
